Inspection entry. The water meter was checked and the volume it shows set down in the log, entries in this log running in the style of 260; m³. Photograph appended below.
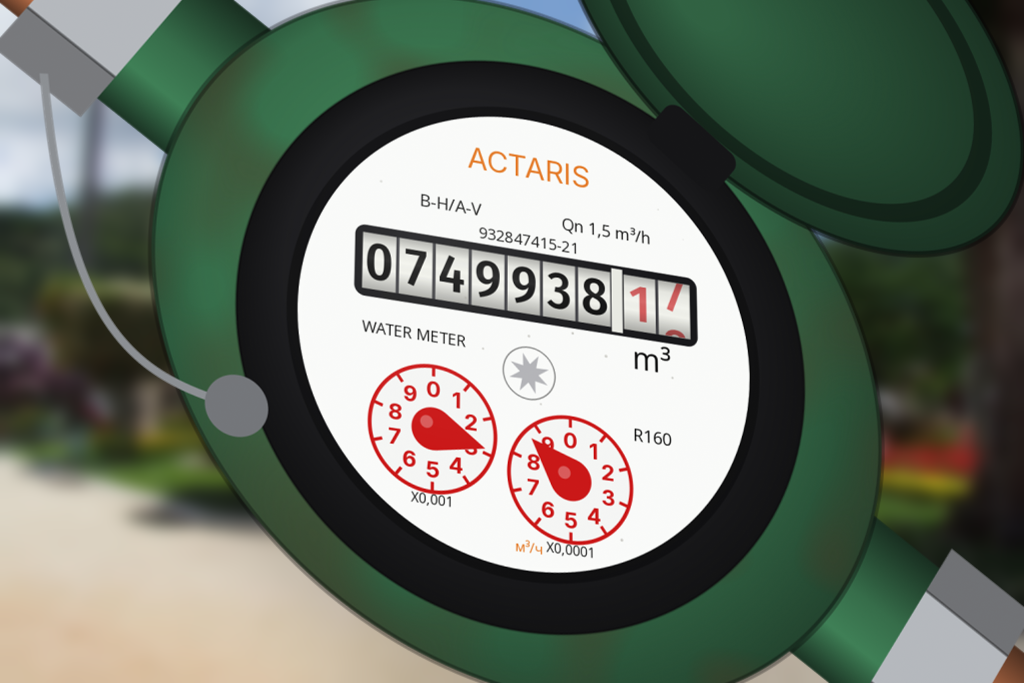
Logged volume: 749938.1728; m³
